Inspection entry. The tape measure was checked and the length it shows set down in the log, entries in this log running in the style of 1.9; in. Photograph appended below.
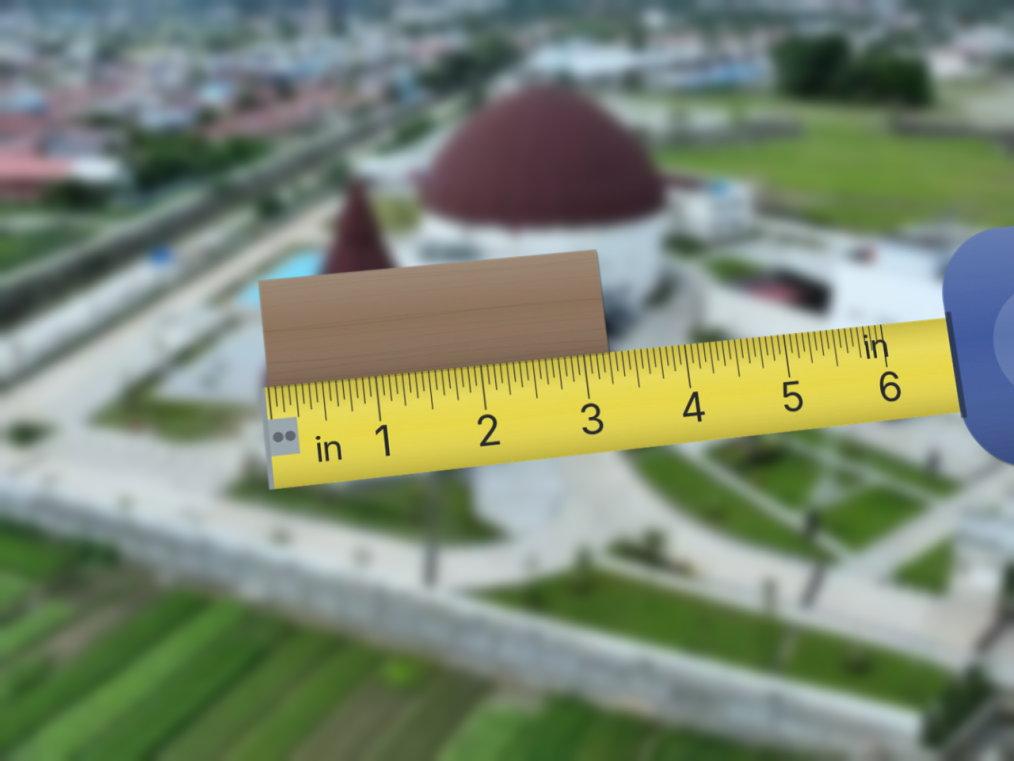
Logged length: 3.25; in
